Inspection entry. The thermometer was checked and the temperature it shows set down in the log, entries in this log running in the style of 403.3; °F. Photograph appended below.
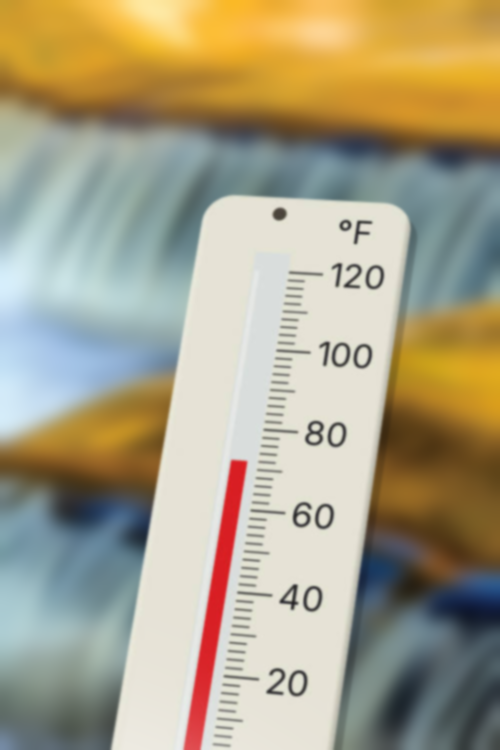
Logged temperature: 72; °F
